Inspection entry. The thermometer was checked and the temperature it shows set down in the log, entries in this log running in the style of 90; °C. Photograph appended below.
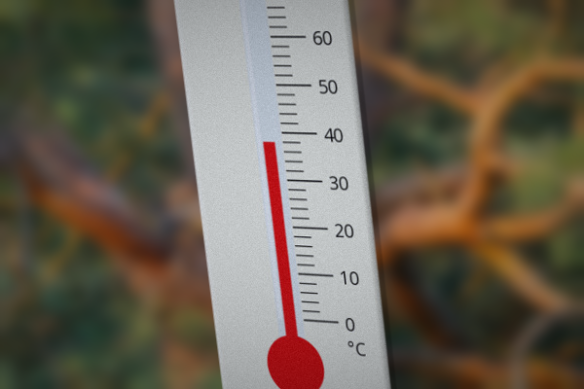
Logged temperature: 38; °C
